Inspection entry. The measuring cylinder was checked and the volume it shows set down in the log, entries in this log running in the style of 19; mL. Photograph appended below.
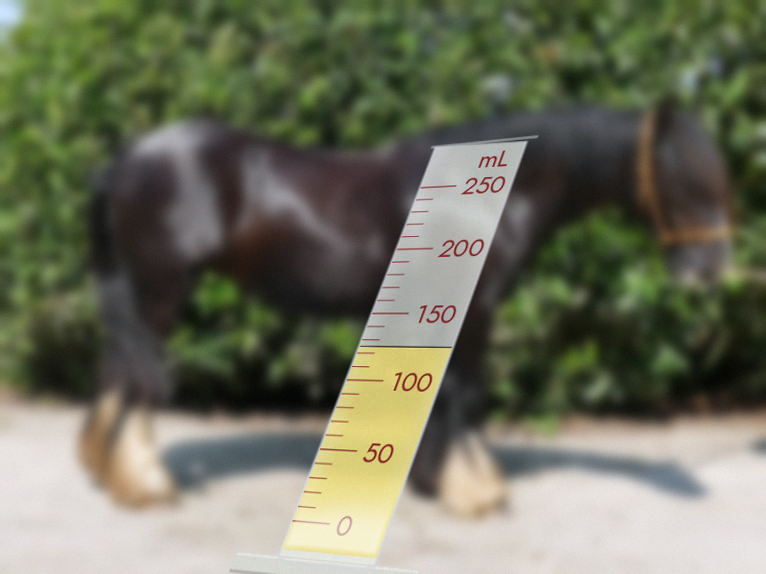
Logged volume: 125; mL
